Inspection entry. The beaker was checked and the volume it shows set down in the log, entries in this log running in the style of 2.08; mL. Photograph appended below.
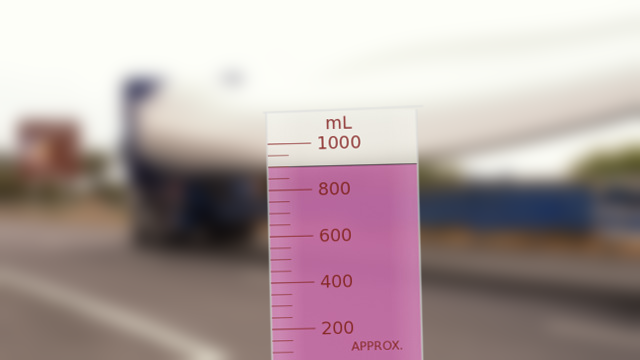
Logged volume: 900; mL
